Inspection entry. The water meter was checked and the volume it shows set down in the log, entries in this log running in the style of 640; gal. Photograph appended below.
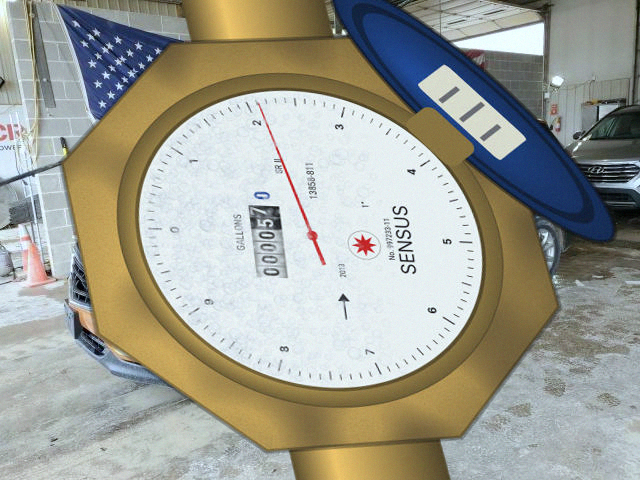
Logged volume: 572.1; gal
